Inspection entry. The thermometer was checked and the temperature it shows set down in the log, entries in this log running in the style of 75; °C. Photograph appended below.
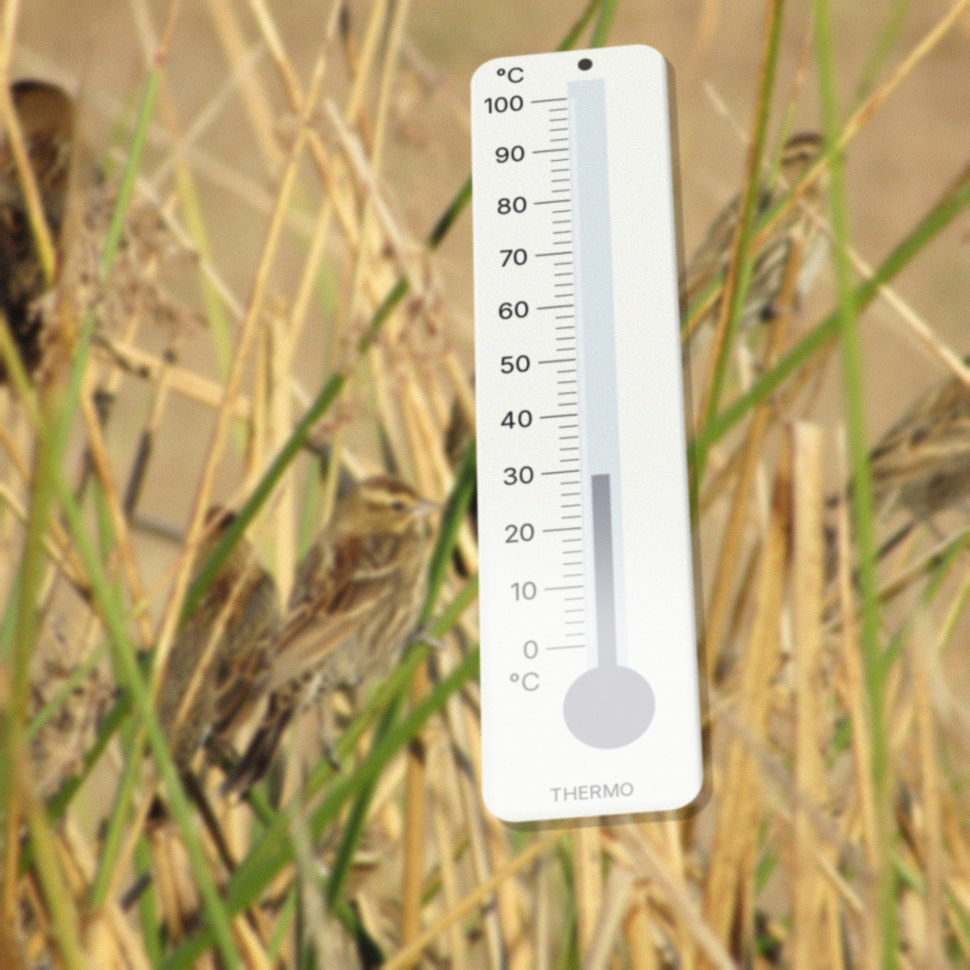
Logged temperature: 29; °C
